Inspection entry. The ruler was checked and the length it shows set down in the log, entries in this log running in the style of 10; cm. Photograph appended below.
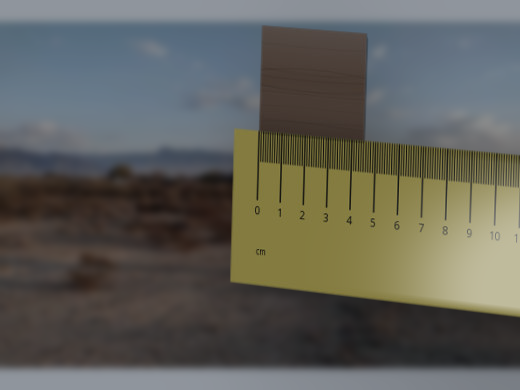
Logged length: 4.5; cm
